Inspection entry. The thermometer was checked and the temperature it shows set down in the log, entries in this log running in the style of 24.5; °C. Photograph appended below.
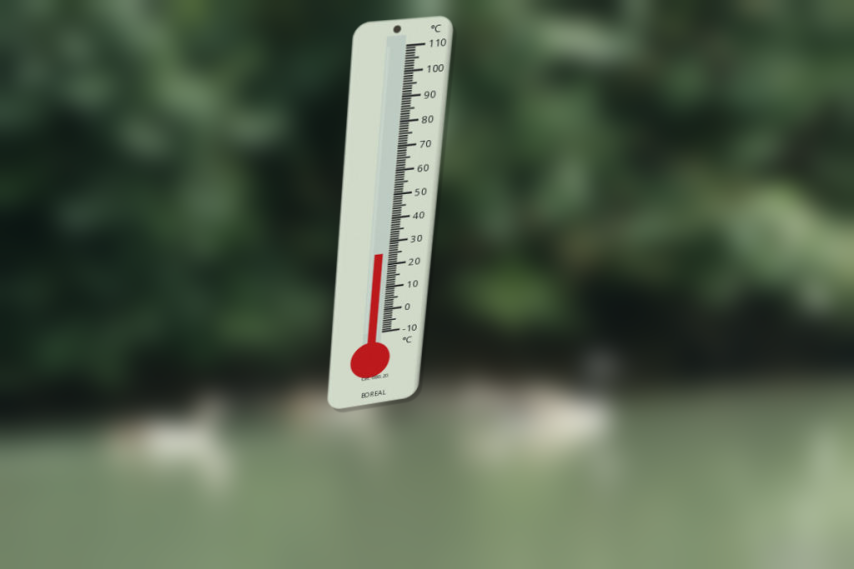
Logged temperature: 25; °C
